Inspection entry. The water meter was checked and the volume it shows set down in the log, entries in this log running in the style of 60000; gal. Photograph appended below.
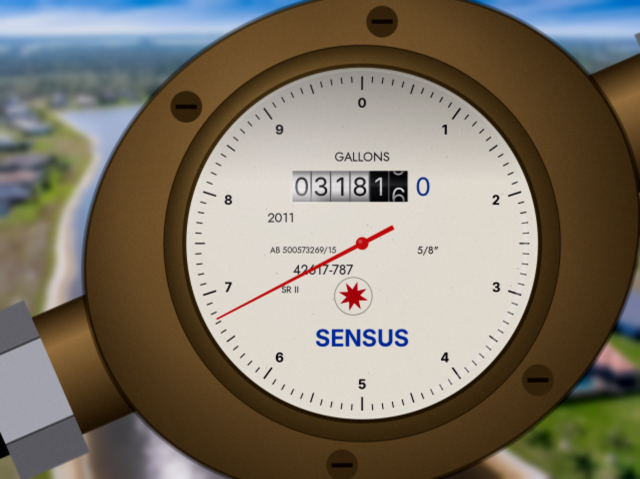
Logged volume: 318156.7; gal
